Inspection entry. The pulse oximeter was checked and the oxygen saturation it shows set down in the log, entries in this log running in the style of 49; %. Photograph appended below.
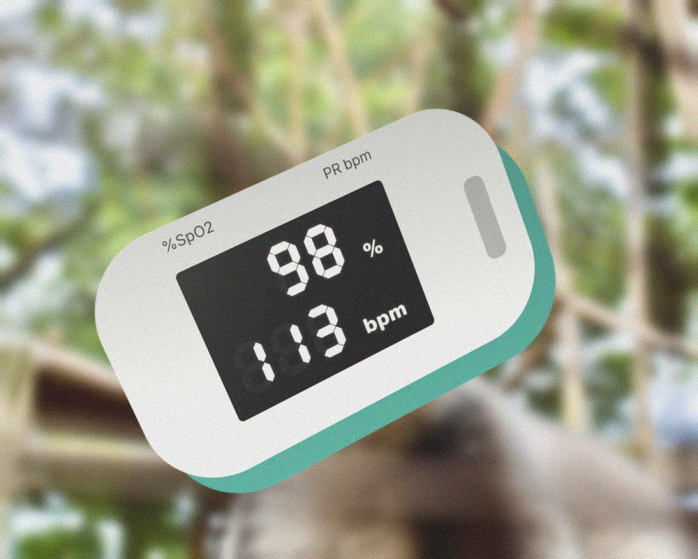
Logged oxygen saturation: 98; %
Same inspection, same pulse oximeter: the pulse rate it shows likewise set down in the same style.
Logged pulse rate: 113; bpm
